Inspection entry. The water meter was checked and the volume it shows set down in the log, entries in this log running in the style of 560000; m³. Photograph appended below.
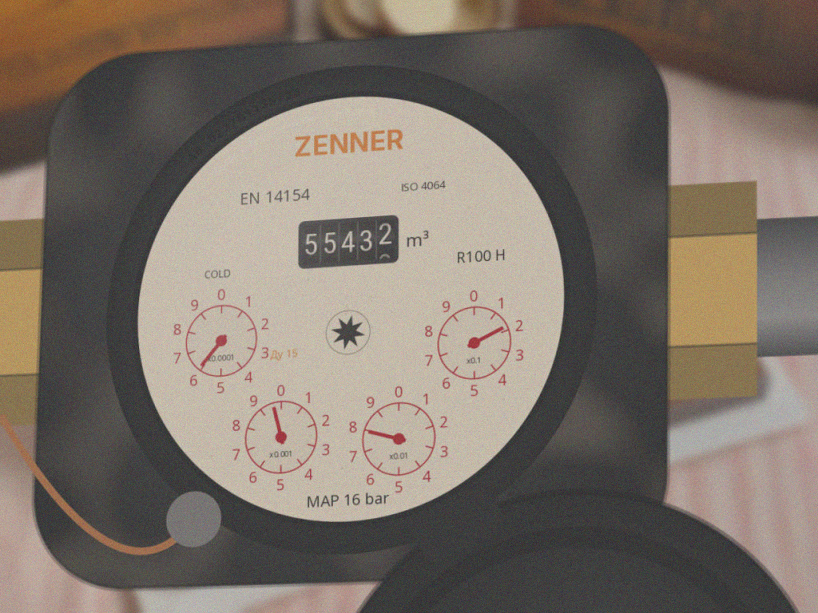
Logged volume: 55432.1796; m³
